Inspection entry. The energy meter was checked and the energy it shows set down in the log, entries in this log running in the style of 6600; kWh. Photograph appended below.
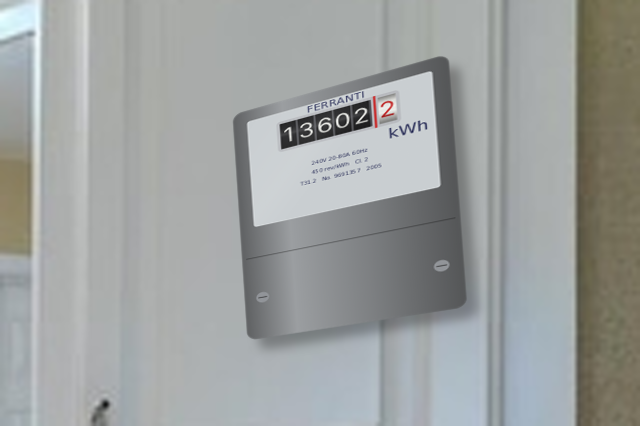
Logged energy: 13602.2; kWh
